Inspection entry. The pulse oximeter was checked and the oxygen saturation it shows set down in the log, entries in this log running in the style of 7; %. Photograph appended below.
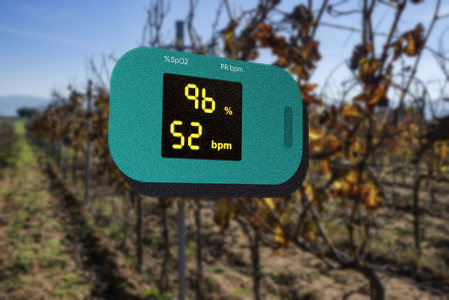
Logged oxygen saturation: 96; %
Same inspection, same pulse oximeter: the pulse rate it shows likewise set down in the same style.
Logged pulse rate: 52; bpm
